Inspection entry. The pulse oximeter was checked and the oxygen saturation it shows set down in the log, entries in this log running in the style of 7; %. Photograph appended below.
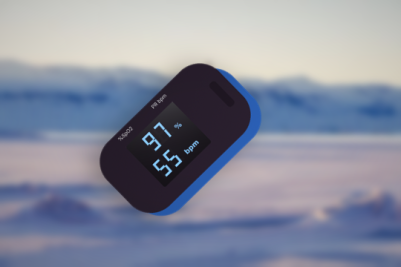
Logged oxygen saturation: 97; %
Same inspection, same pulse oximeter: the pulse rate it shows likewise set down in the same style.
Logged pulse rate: 55; bpm
